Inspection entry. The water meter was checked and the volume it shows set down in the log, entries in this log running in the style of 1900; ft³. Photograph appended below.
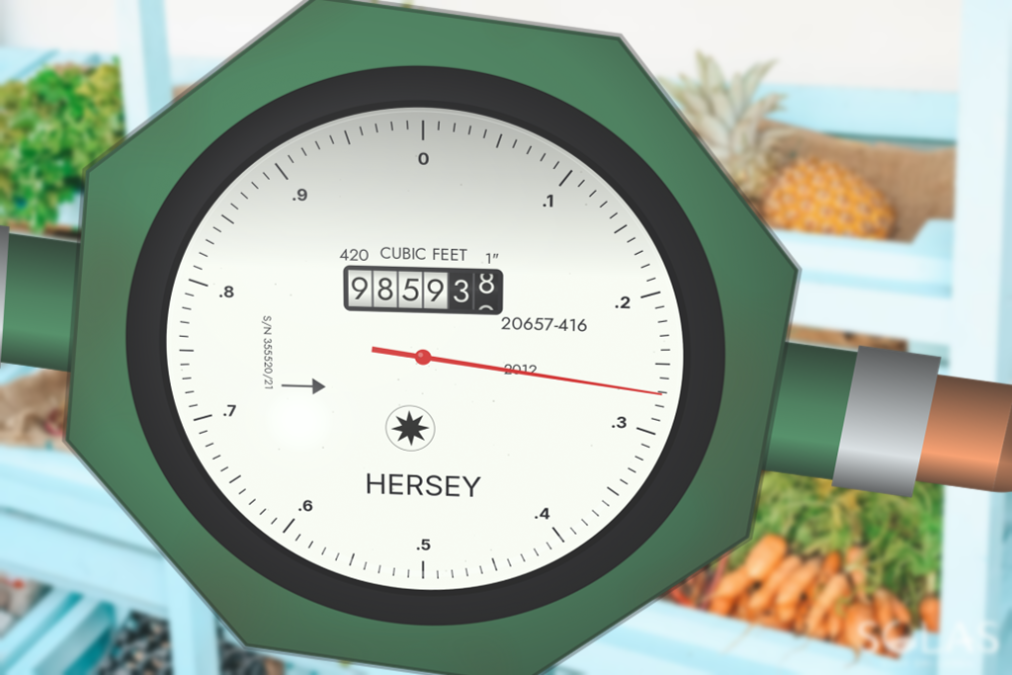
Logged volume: 985938.27; ft³
